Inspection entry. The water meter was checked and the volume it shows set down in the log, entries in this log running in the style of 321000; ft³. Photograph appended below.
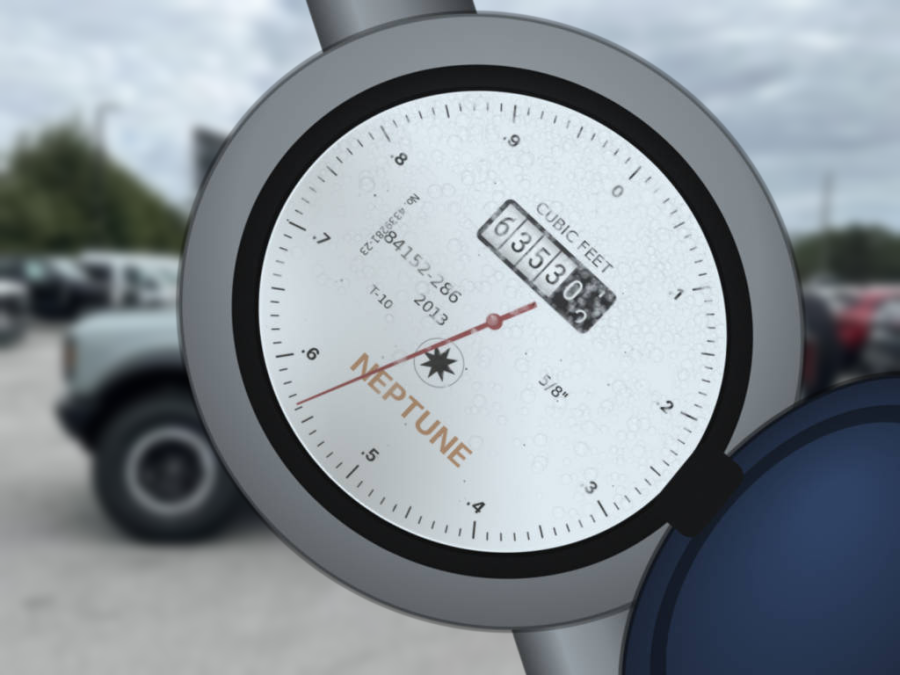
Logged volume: 635301.56; ft³
